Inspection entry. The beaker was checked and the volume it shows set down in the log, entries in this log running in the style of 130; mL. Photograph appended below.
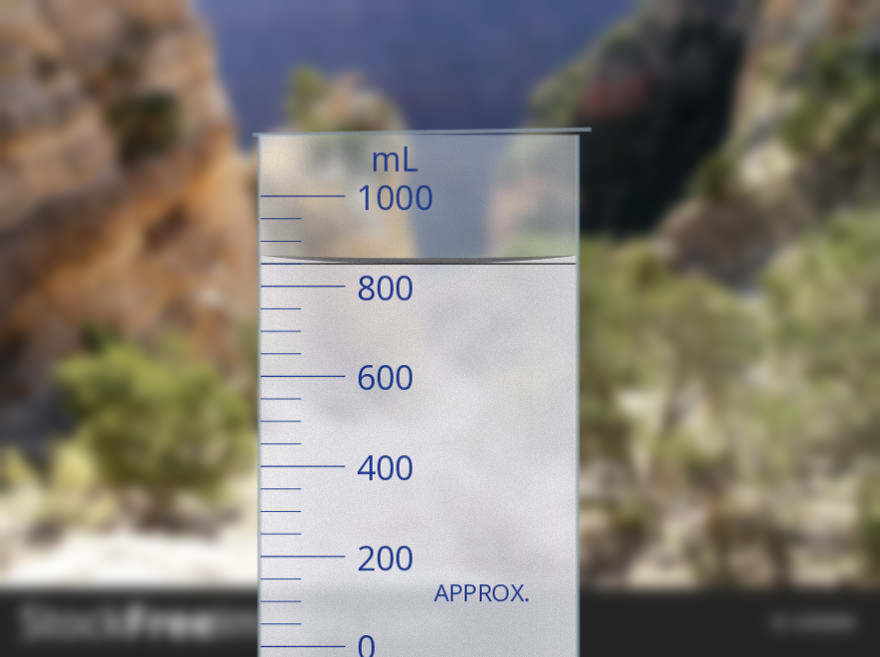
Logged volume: 850; mL
